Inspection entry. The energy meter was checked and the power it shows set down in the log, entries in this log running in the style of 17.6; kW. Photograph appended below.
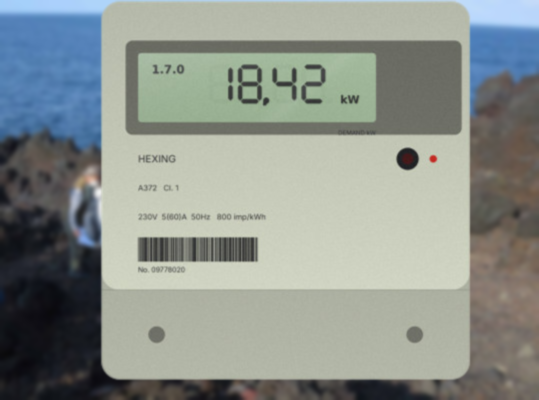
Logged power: 18.42; kW
